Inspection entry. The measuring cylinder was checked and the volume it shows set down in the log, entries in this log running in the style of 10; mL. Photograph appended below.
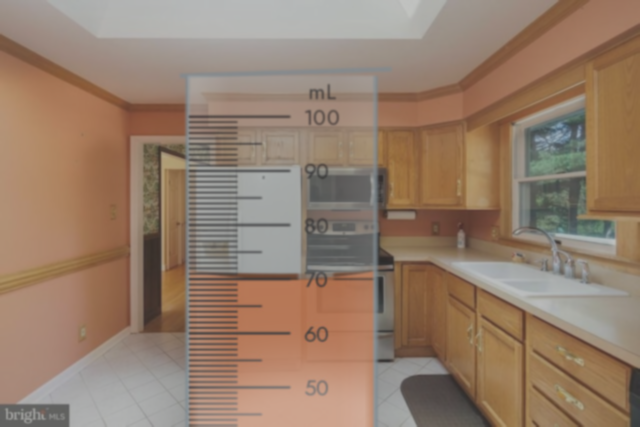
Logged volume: 70; mL
